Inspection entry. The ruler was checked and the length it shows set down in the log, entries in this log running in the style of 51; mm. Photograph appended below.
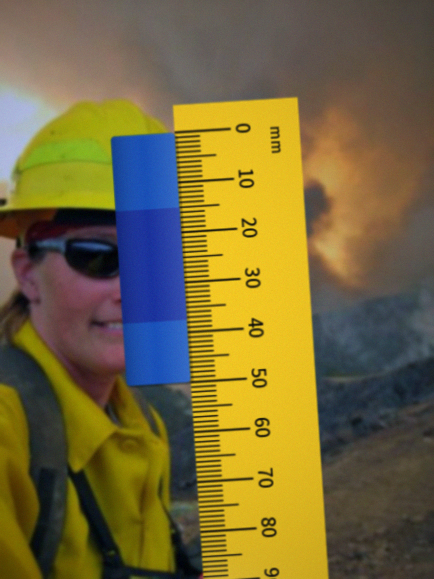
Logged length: 50; mm
